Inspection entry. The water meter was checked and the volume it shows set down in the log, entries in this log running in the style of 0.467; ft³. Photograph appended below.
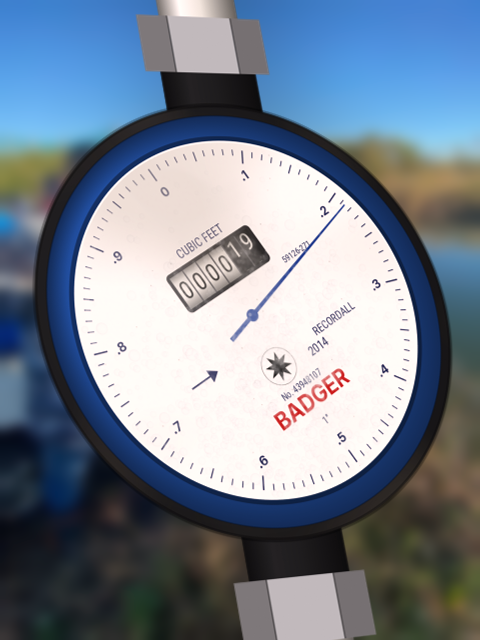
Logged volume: 19.21; ft³
